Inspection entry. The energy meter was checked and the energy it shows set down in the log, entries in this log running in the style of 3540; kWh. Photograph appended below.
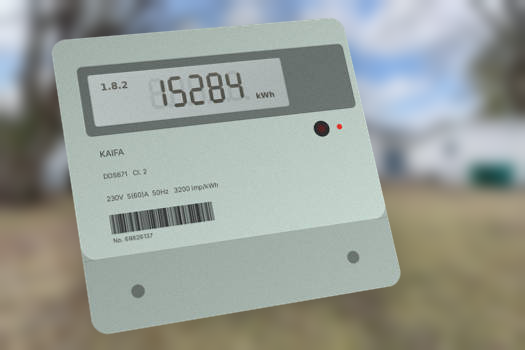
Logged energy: 15284; kWh
